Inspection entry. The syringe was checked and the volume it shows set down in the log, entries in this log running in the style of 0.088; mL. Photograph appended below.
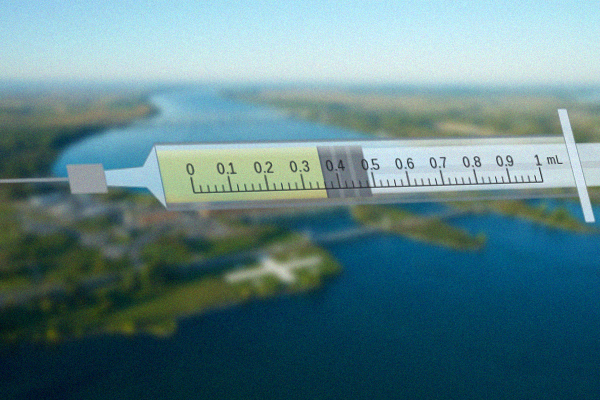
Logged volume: 0.36; mL
